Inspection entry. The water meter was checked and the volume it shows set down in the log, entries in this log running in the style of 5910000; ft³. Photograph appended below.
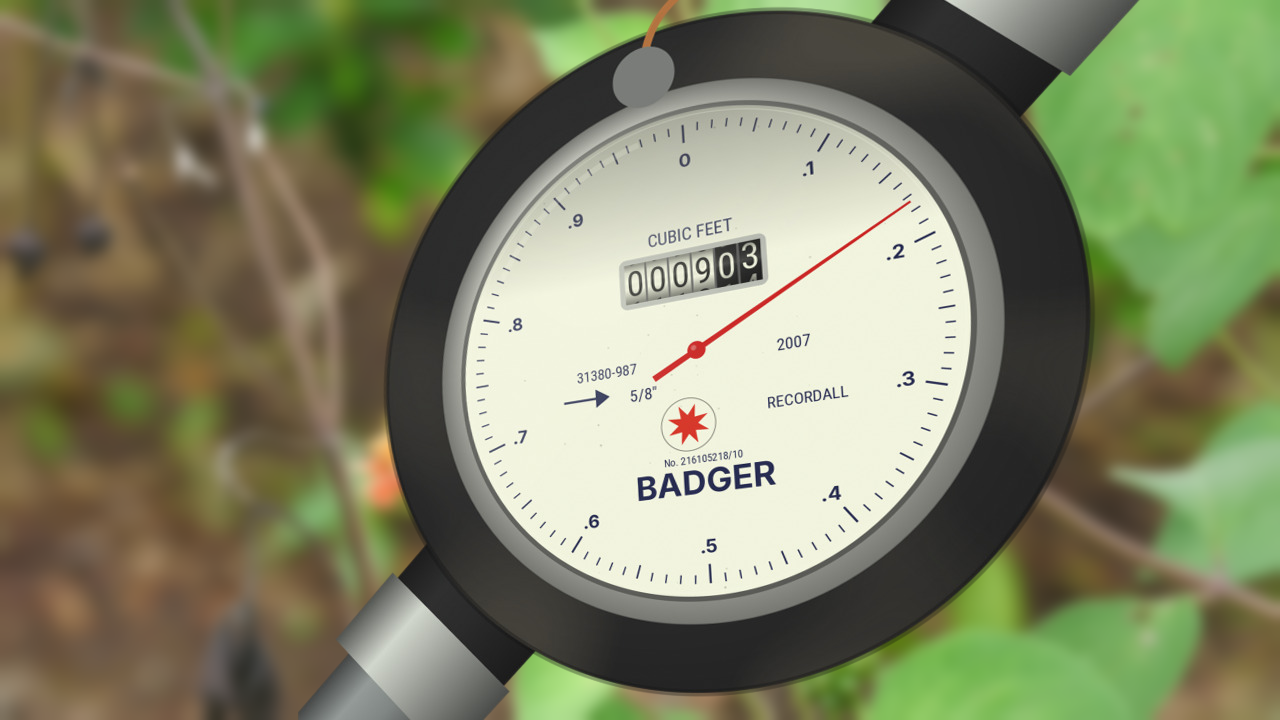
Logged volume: 903.17; ft³
